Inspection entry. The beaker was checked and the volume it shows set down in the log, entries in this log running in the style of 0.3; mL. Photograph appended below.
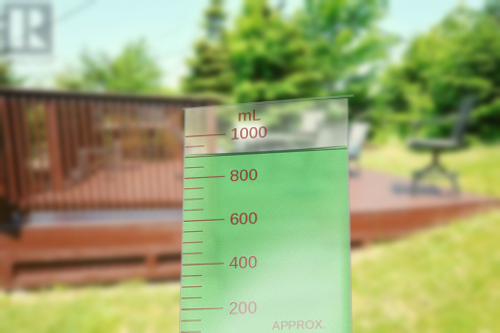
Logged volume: 900; mL
